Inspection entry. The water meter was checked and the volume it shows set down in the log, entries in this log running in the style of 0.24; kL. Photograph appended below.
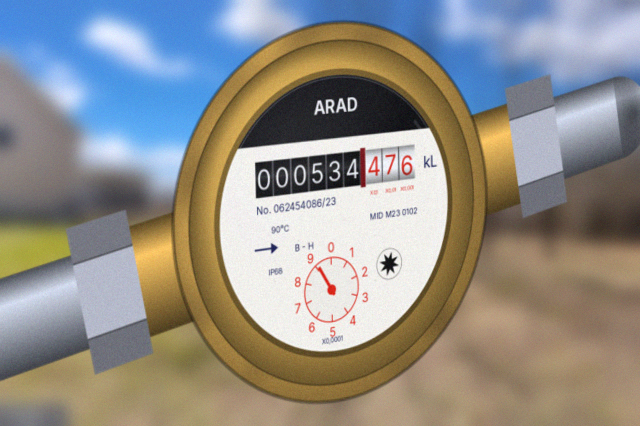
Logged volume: 534.4759; kL
